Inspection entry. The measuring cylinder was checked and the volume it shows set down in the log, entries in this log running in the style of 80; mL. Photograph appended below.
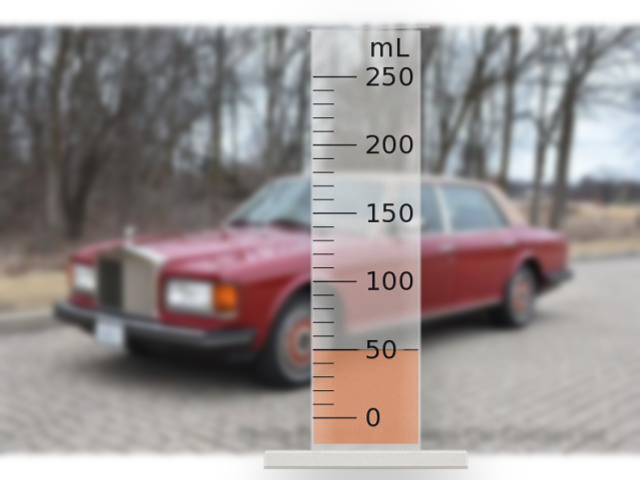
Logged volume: 50; mL
